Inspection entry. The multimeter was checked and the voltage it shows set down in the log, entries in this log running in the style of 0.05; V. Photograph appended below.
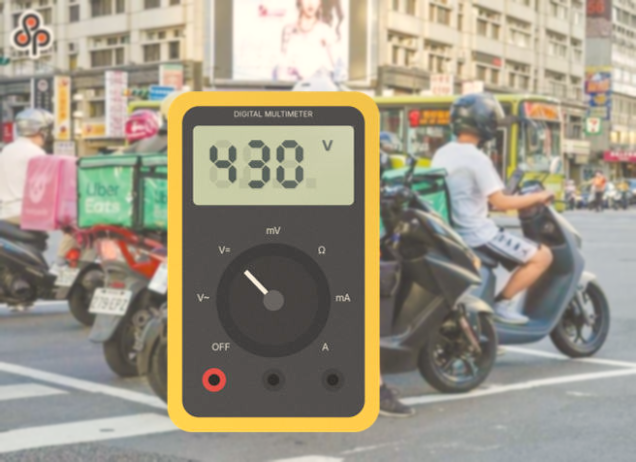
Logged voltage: 430; V
